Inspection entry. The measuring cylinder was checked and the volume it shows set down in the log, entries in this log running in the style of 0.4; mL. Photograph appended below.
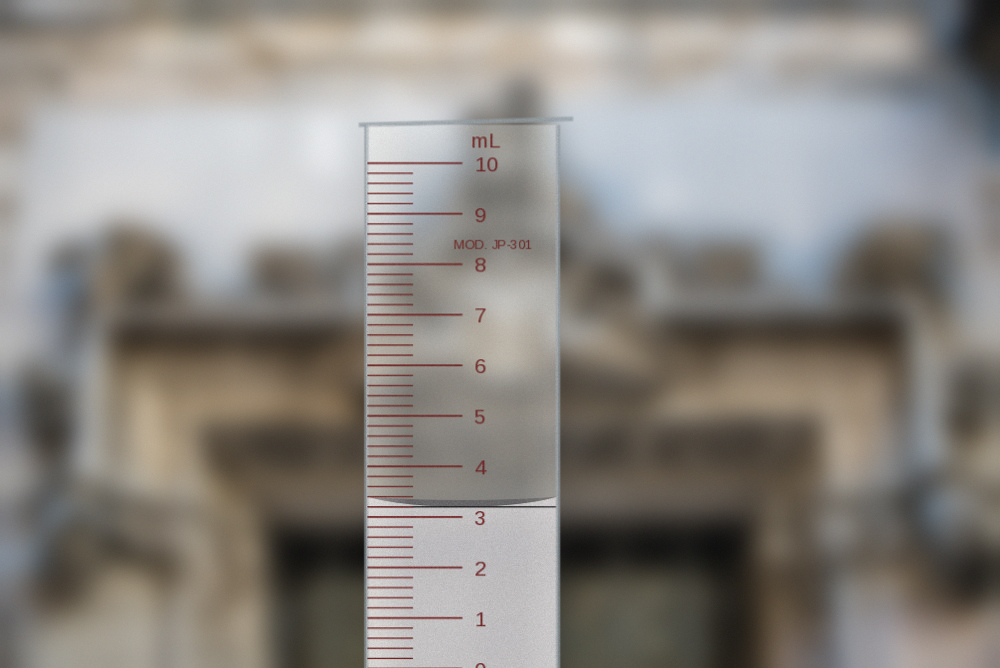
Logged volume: 3.2; mL
